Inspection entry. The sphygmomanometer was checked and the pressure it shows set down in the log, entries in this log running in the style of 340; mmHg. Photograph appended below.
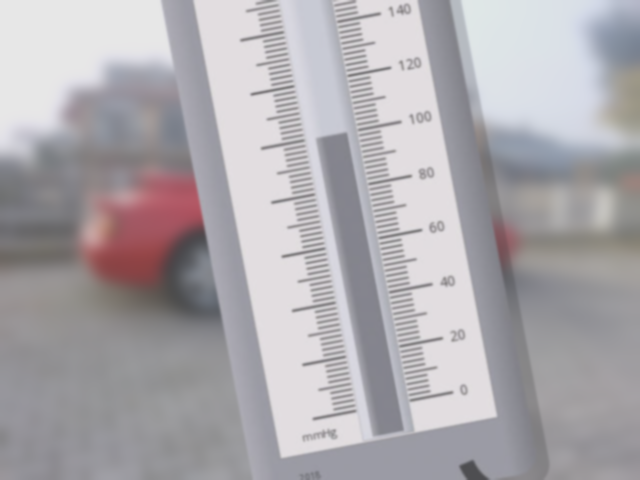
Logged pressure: 100; mmHg
